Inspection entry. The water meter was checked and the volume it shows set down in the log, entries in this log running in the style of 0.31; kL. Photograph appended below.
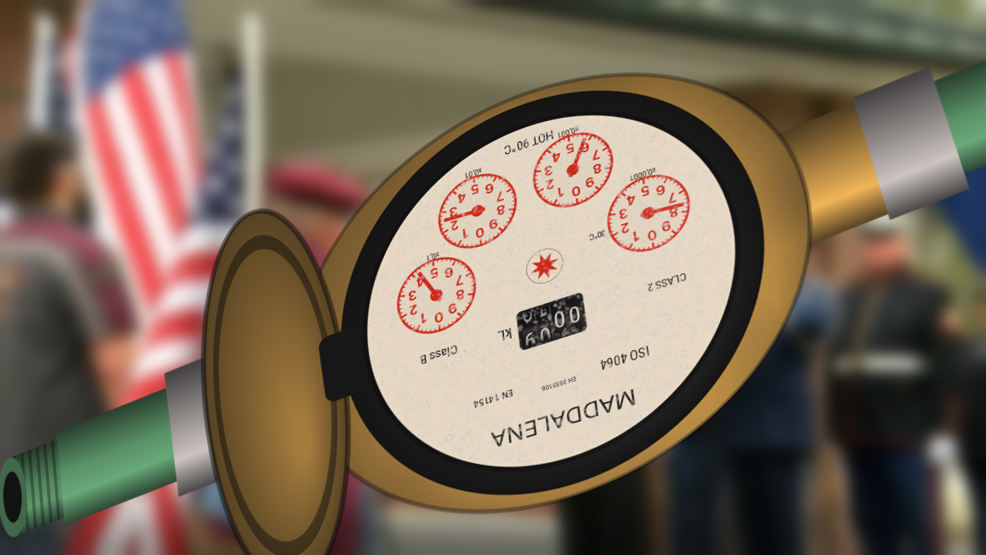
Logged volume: 9.4257; kL
